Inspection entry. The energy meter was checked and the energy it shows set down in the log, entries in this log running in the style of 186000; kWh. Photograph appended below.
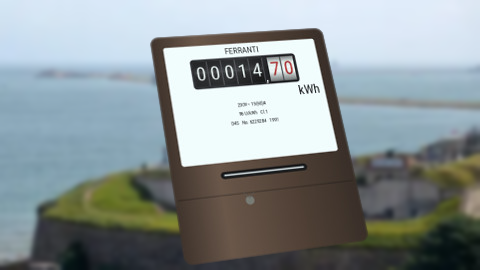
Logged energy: 14.70; kWh
